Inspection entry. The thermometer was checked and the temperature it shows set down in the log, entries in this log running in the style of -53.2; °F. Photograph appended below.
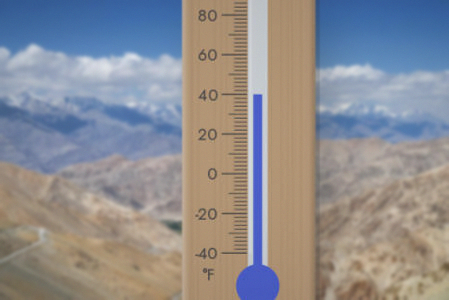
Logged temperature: 40; °F
